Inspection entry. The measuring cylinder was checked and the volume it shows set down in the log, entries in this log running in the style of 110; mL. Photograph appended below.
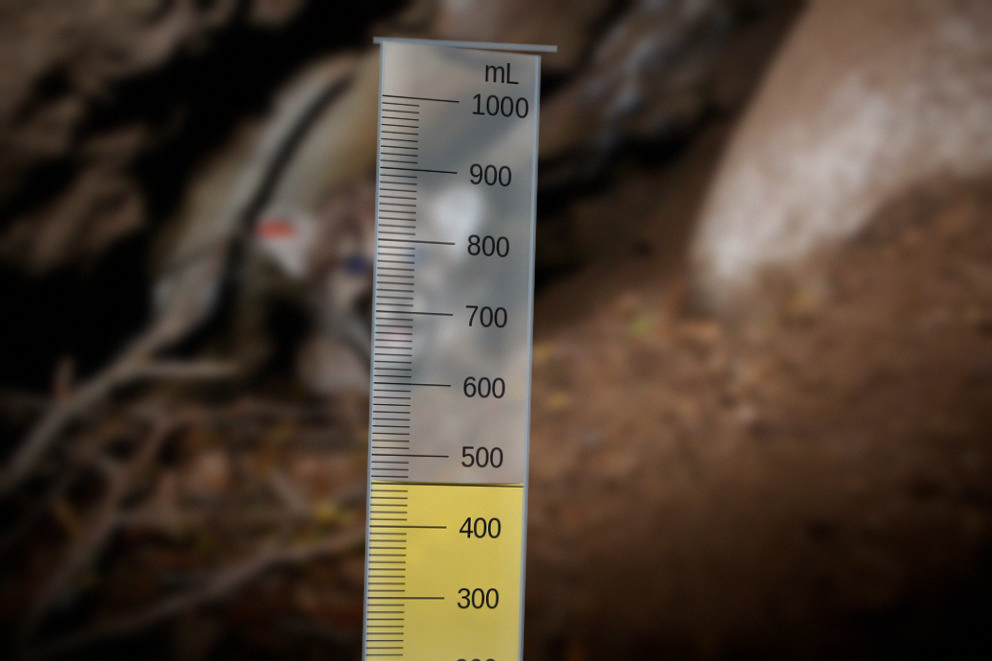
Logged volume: 460; mL
